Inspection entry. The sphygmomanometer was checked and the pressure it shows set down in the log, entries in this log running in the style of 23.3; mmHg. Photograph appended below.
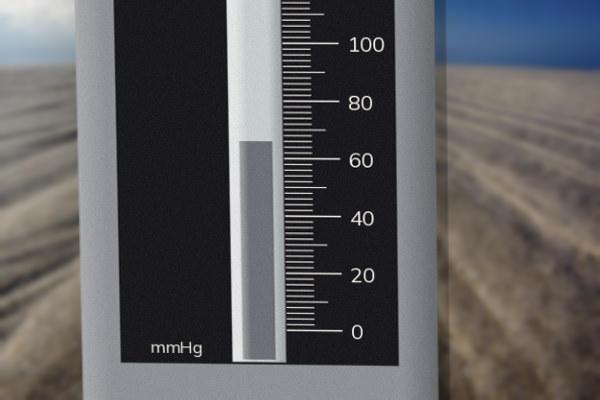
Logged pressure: 66; mmHg
